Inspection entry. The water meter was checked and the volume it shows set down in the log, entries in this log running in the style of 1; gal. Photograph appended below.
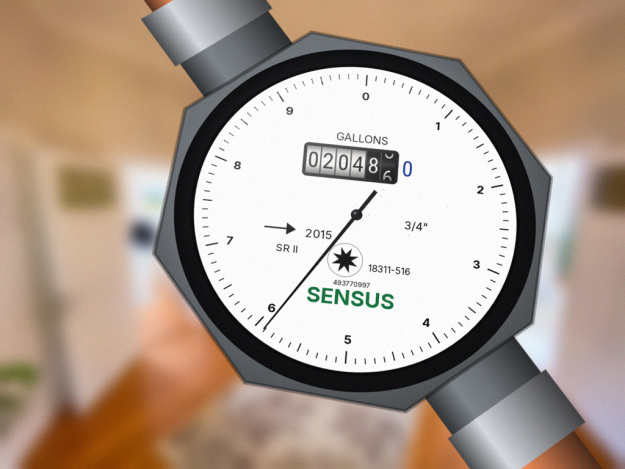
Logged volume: 204855.9; gal
